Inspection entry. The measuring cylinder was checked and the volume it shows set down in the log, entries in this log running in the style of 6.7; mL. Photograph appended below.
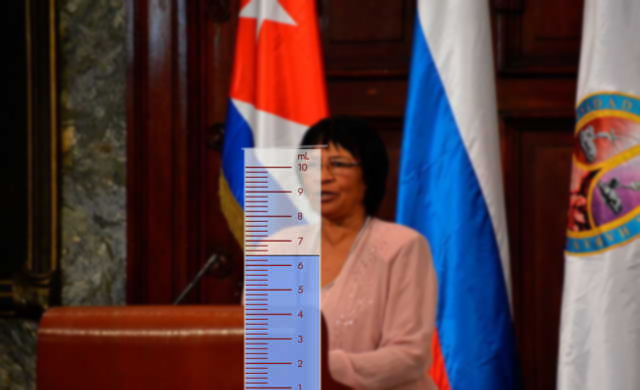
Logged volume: 6.4; mL
